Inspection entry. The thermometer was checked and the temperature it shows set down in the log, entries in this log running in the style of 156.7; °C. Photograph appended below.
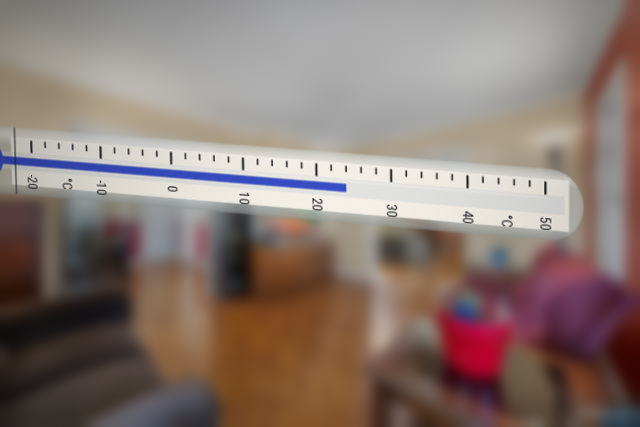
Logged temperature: 24; °C
